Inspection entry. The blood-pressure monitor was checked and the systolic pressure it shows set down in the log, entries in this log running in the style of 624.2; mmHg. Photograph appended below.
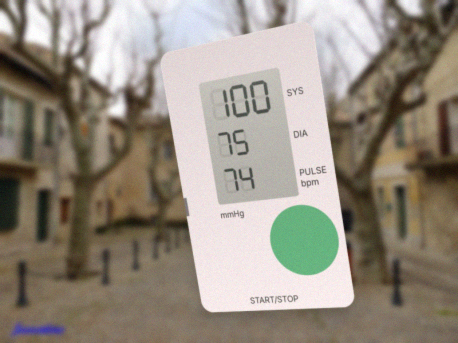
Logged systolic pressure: 100; mmHg
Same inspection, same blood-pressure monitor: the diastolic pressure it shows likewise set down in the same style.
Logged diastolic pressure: 75; mmHg
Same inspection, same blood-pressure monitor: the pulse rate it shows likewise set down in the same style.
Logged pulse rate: 74; bpm
